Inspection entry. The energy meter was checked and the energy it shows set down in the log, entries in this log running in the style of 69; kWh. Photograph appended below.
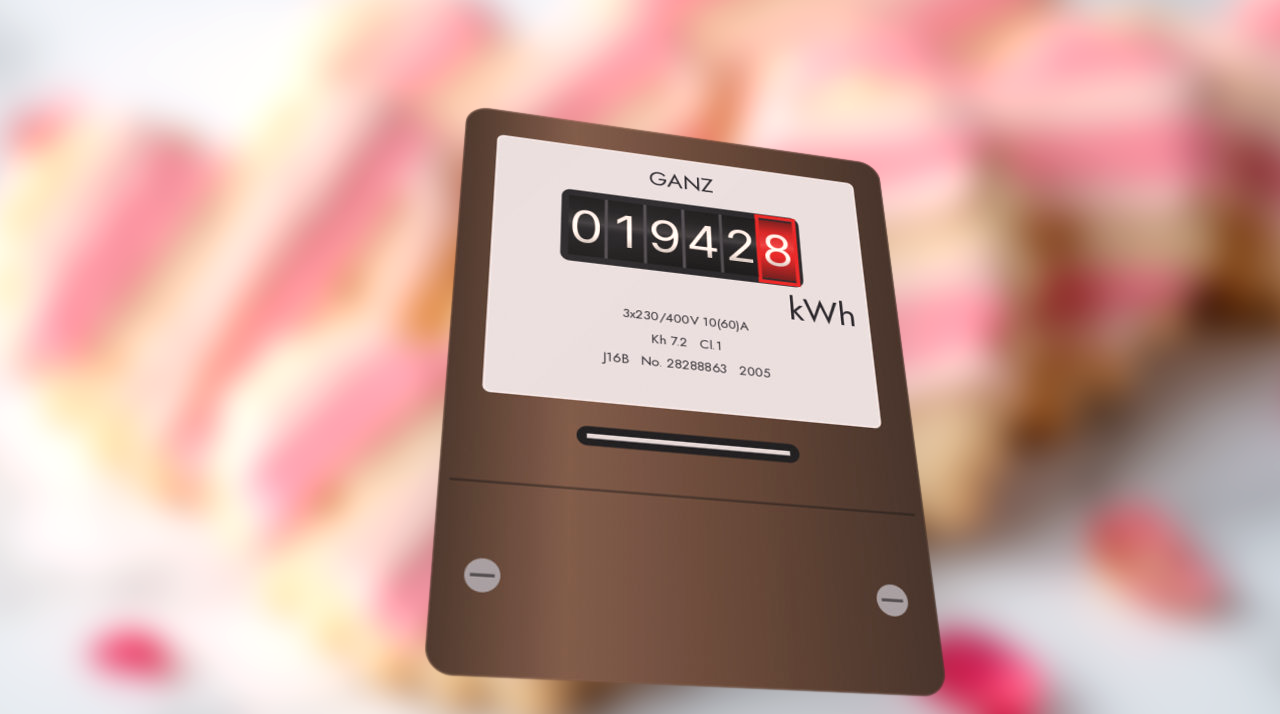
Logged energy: 1942.8; kWh
